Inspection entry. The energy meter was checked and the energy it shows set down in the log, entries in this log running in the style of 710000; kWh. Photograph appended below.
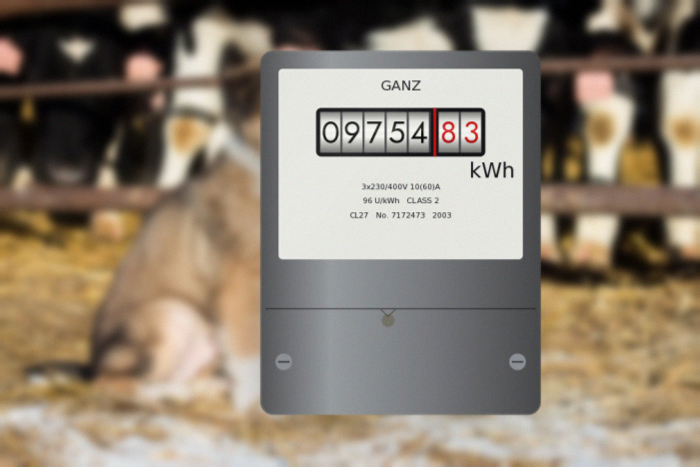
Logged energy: 9754.83; kWh
